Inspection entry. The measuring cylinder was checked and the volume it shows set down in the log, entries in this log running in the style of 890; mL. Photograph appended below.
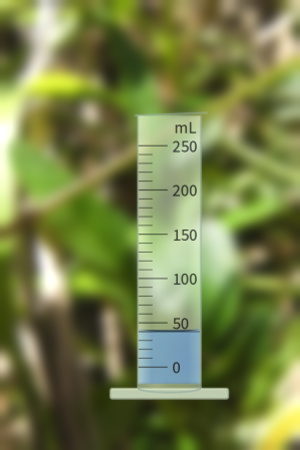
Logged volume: 40; mL
